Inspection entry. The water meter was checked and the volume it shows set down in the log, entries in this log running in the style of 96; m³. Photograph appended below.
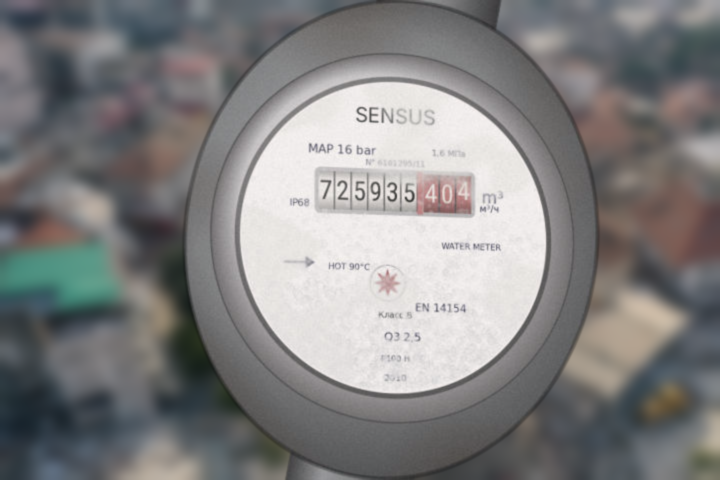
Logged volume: 725935.404; m³
